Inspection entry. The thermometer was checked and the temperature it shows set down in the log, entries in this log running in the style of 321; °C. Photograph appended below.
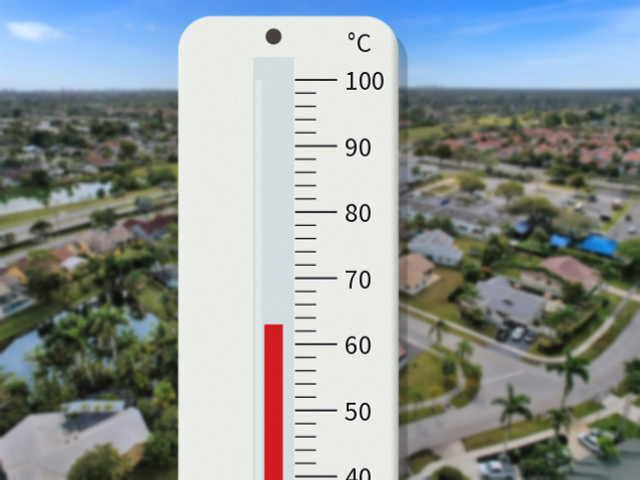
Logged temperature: 63; °C
